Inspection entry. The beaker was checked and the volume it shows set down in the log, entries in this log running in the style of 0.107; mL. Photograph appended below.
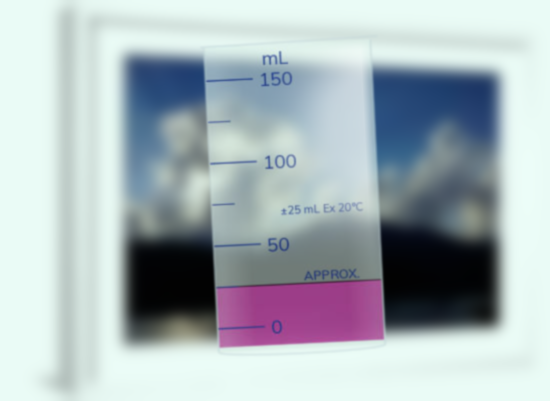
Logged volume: 25; mL
